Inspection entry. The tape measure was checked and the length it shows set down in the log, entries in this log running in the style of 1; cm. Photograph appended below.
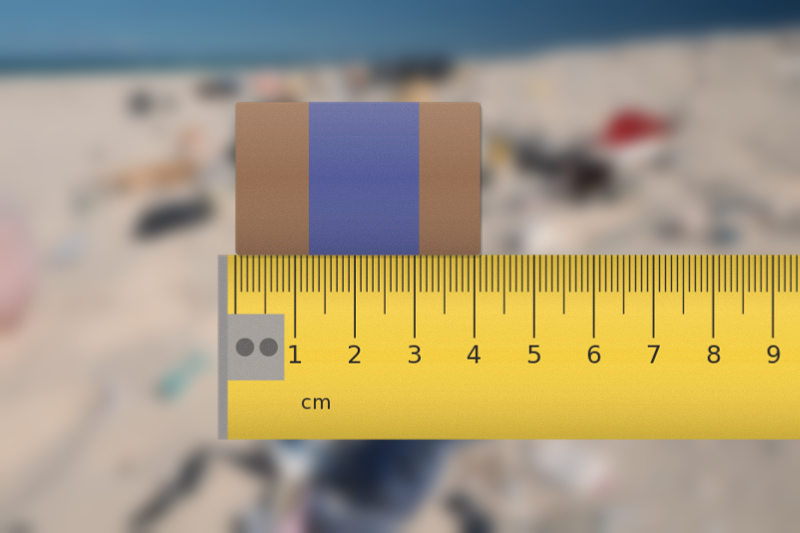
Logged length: 4.1; cm
